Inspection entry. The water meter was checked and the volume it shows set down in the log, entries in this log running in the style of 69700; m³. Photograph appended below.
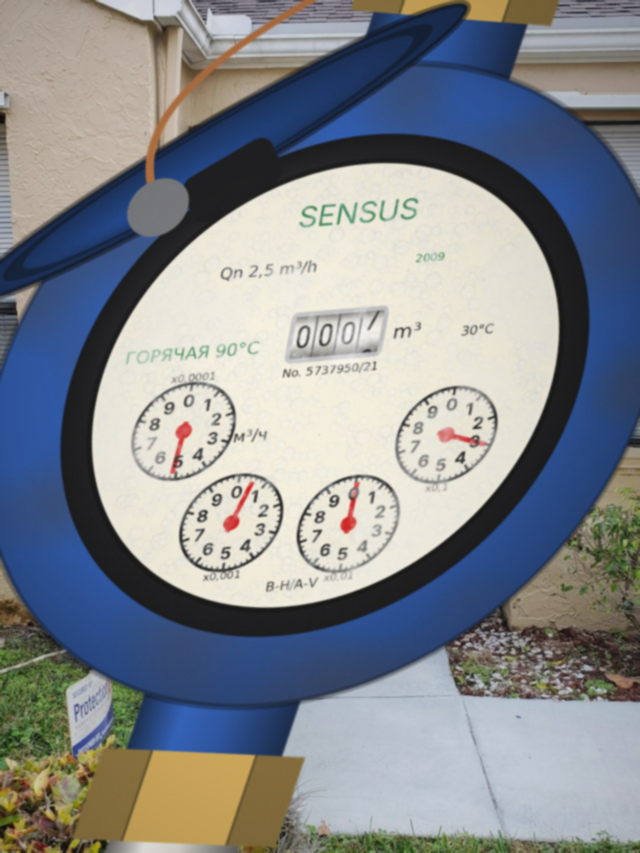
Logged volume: 7.3005; m³
